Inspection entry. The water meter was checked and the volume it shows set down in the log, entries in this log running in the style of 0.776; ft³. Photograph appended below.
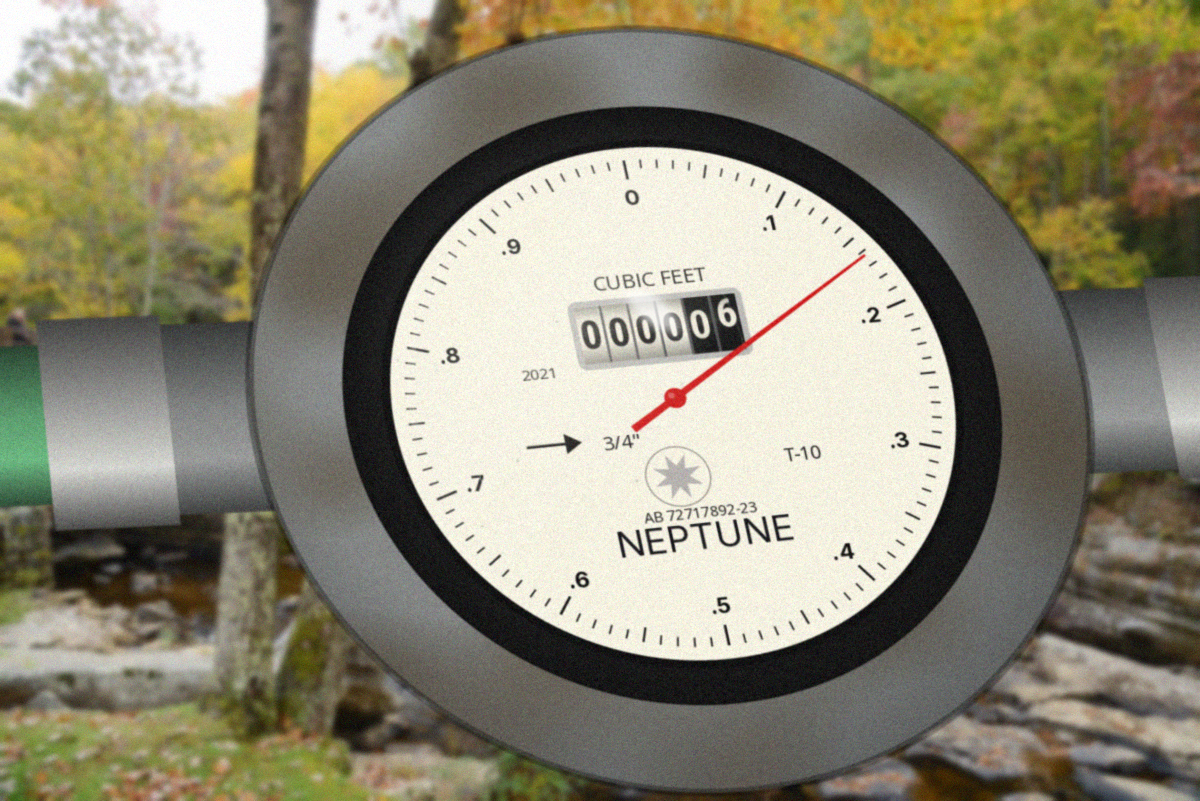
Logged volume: 6.16; ft³
